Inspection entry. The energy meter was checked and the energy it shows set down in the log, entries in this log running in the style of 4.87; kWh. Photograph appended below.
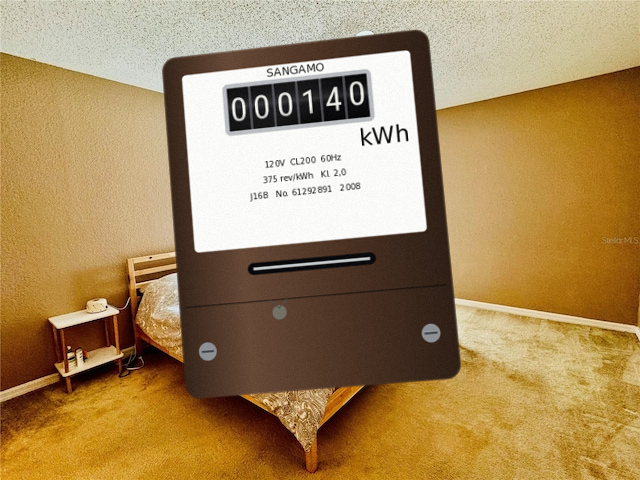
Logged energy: 140; kWh
